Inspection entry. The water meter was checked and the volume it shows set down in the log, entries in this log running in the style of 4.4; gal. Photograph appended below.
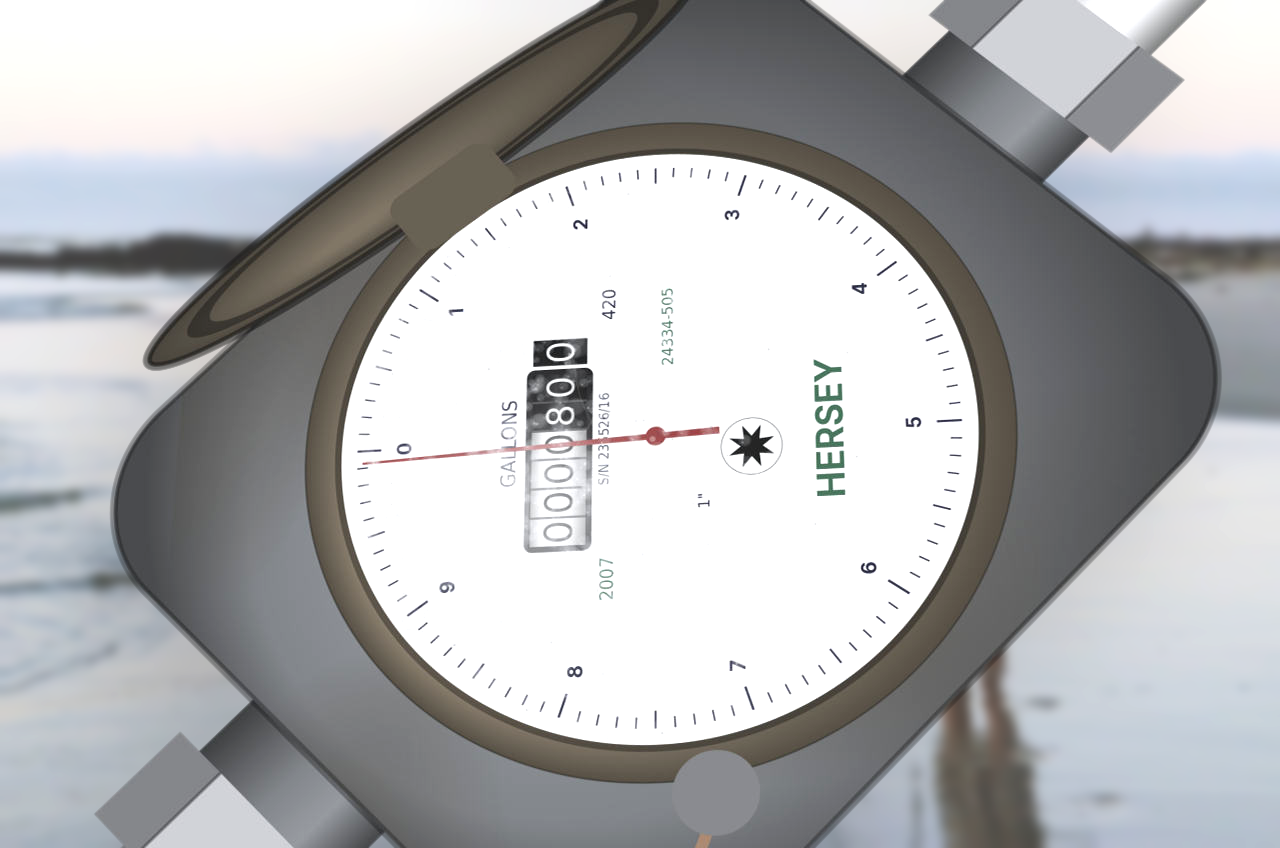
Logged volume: 799.9; gal
